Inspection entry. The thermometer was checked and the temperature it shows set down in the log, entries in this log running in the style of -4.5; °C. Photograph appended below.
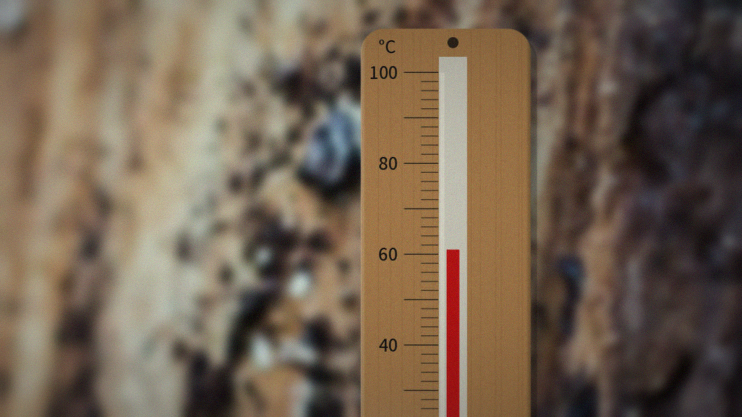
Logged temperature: 61; °C
